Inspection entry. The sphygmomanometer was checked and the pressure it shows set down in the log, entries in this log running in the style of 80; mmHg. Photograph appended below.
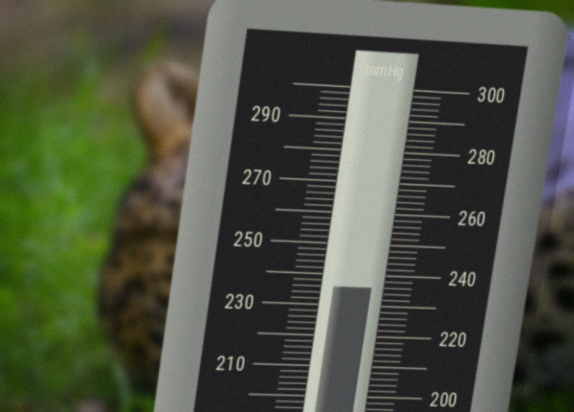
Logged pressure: 236; mmHg
